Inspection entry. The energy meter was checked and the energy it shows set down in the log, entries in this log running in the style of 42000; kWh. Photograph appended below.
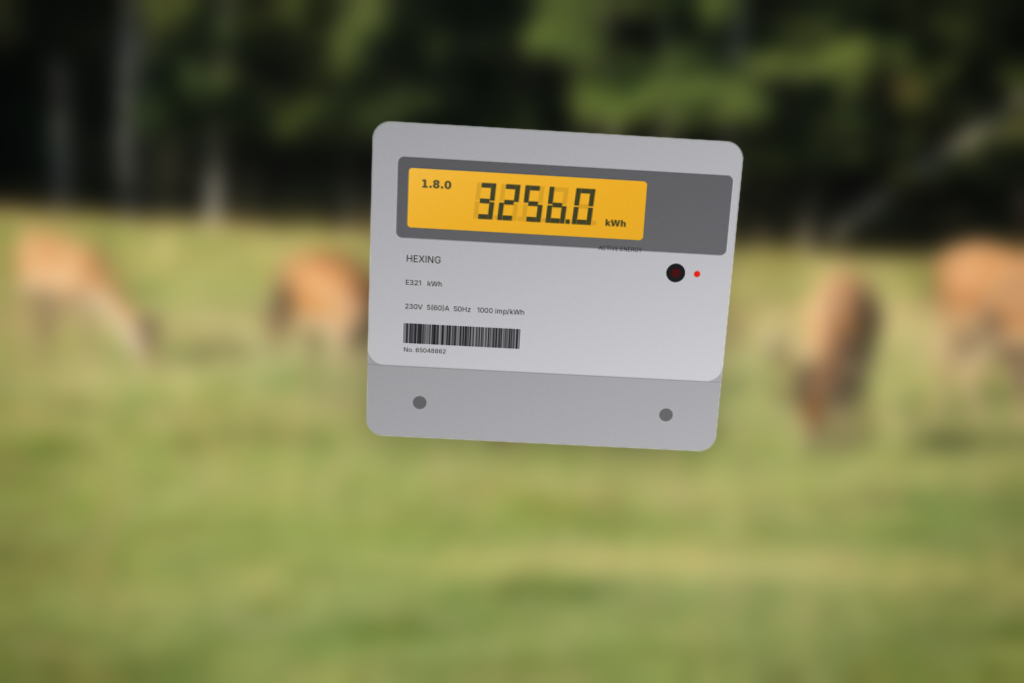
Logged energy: 3256.0; kWh
